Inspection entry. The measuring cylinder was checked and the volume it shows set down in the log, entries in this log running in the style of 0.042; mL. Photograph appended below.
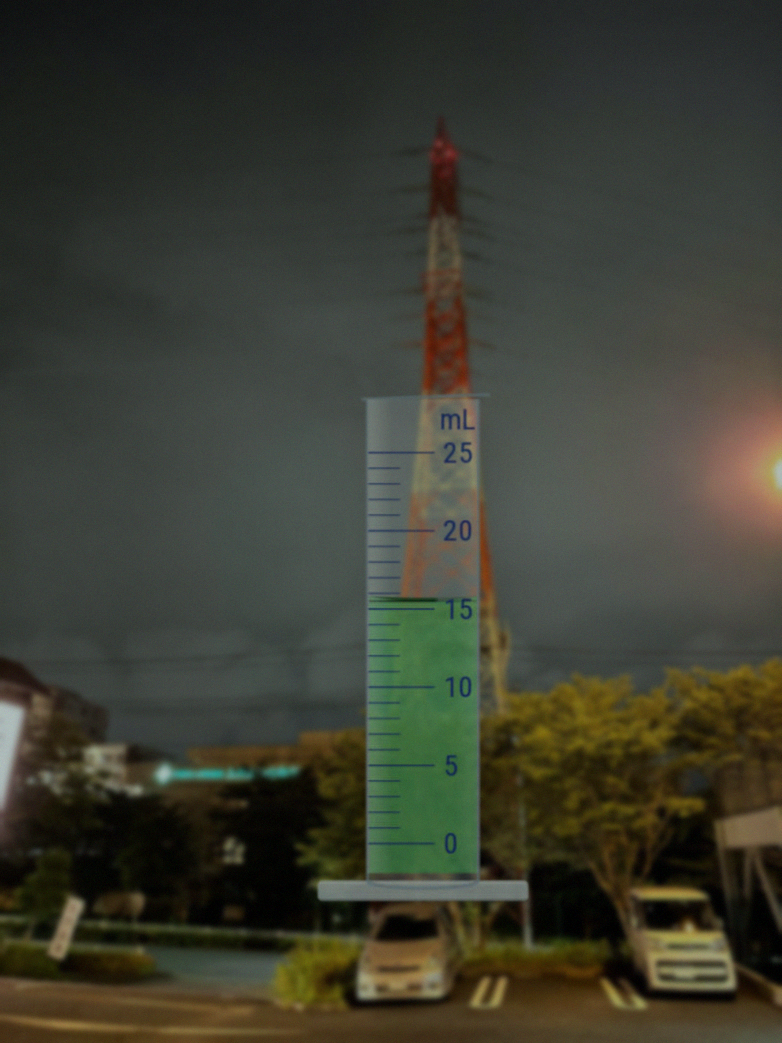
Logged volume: 15.5; mL
